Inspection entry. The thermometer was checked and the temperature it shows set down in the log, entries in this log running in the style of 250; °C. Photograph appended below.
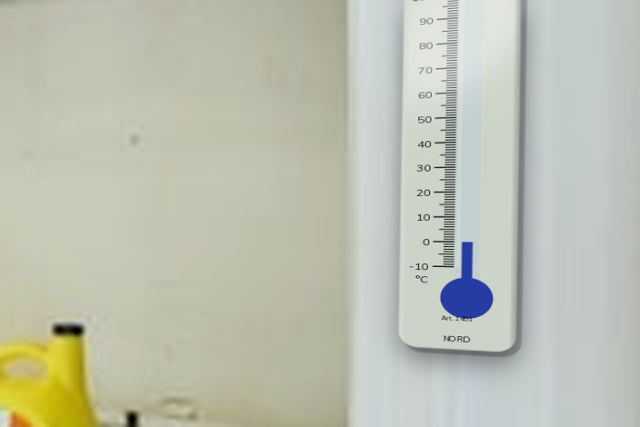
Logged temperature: 0; °C
